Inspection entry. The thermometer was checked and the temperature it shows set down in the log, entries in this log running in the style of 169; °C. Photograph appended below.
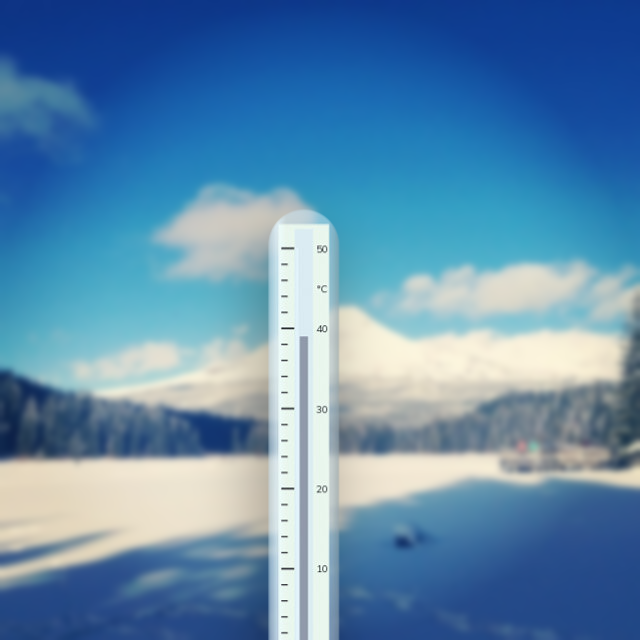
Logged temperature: 39; °C
